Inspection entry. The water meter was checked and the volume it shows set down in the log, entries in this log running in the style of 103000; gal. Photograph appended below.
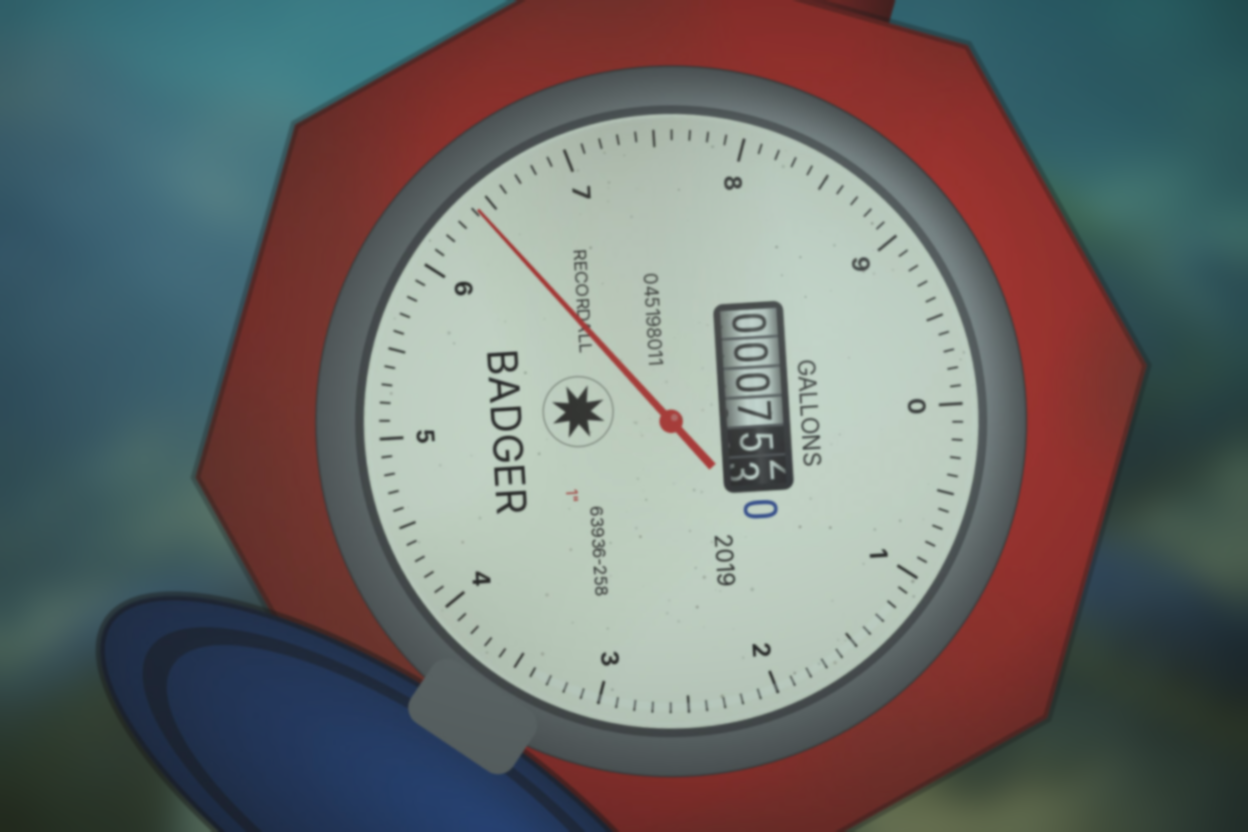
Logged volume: 7526.4; gal
